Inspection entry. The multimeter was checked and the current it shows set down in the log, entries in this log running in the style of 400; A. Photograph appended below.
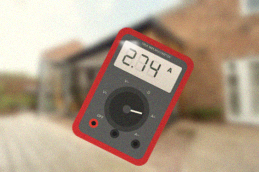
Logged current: 2.74; A
